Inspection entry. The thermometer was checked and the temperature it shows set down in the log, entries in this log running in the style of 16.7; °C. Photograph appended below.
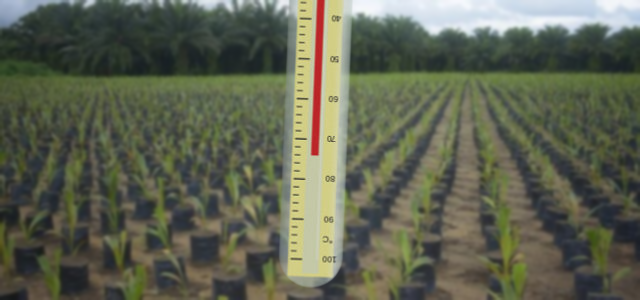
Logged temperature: 74; °C
